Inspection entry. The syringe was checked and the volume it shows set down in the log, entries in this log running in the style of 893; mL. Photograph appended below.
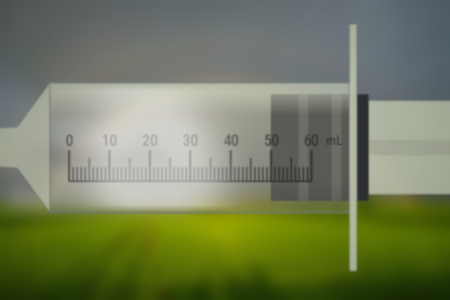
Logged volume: 50; mL
